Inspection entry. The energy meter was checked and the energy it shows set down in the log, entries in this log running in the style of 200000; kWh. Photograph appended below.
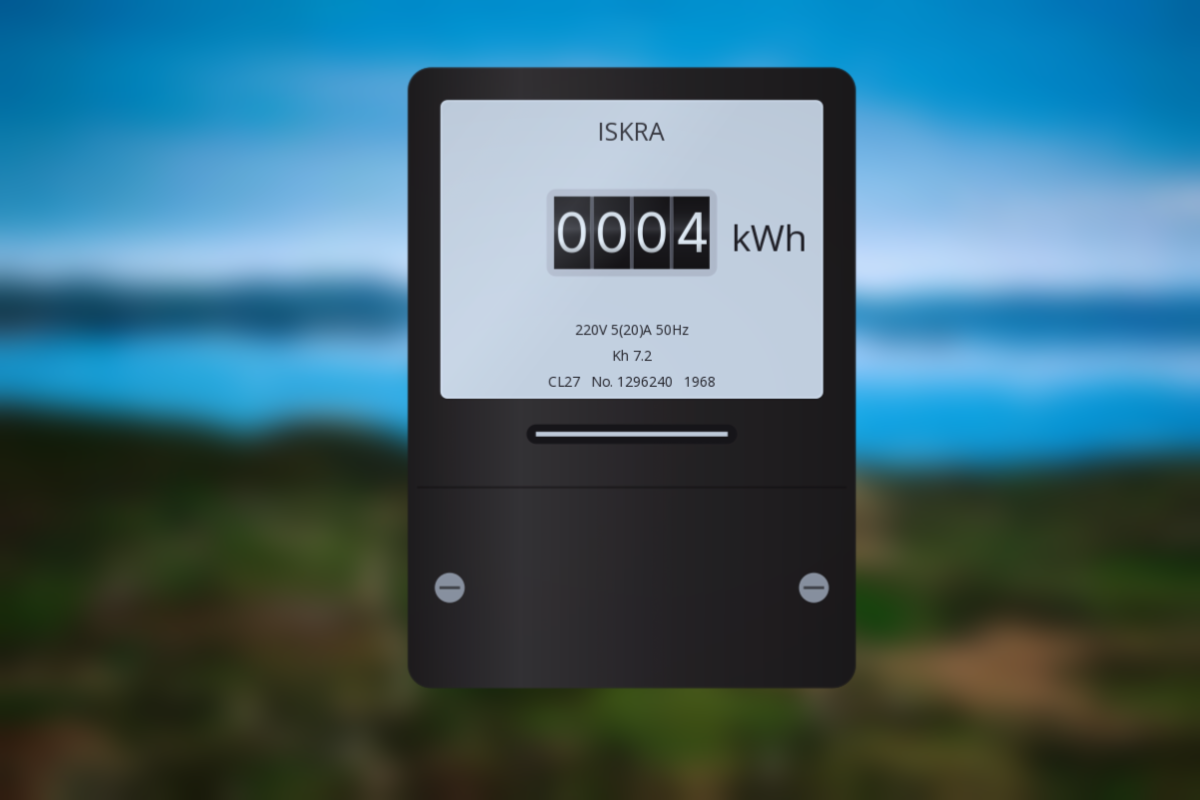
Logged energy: 4; kWh
